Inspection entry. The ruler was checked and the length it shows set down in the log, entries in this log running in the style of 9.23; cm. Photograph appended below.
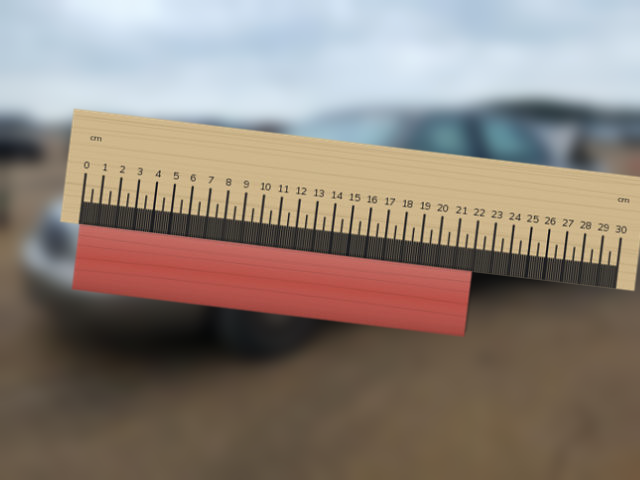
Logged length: 22; cm
